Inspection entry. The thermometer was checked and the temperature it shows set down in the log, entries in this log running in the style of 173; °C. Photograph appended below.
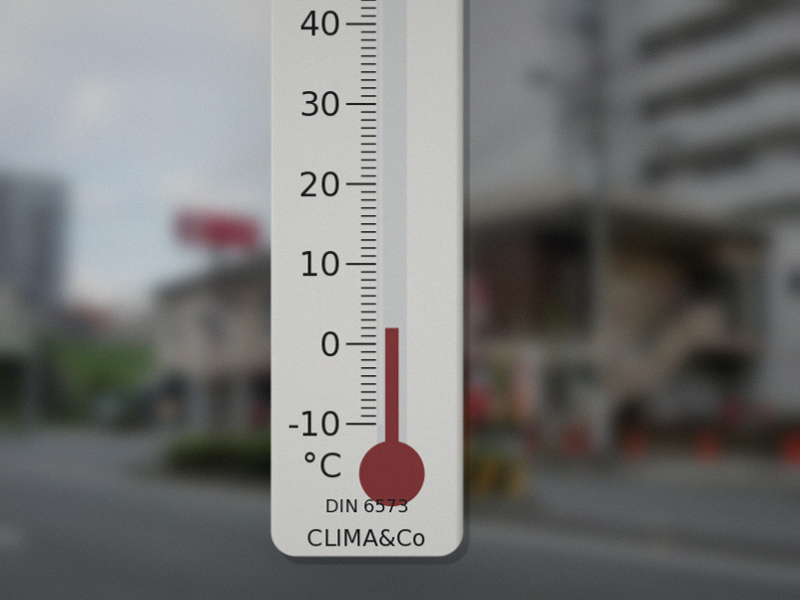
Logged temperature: 2; °C
